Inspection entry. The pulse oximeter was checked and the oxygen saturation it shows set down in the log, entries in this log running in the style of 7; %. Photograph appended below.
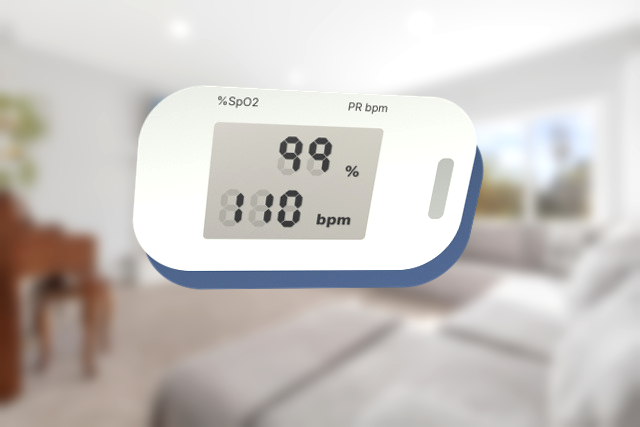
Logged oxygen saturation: 99; %
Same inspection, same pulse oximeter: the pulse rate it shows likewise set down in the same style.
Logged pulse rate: 110; bpm
